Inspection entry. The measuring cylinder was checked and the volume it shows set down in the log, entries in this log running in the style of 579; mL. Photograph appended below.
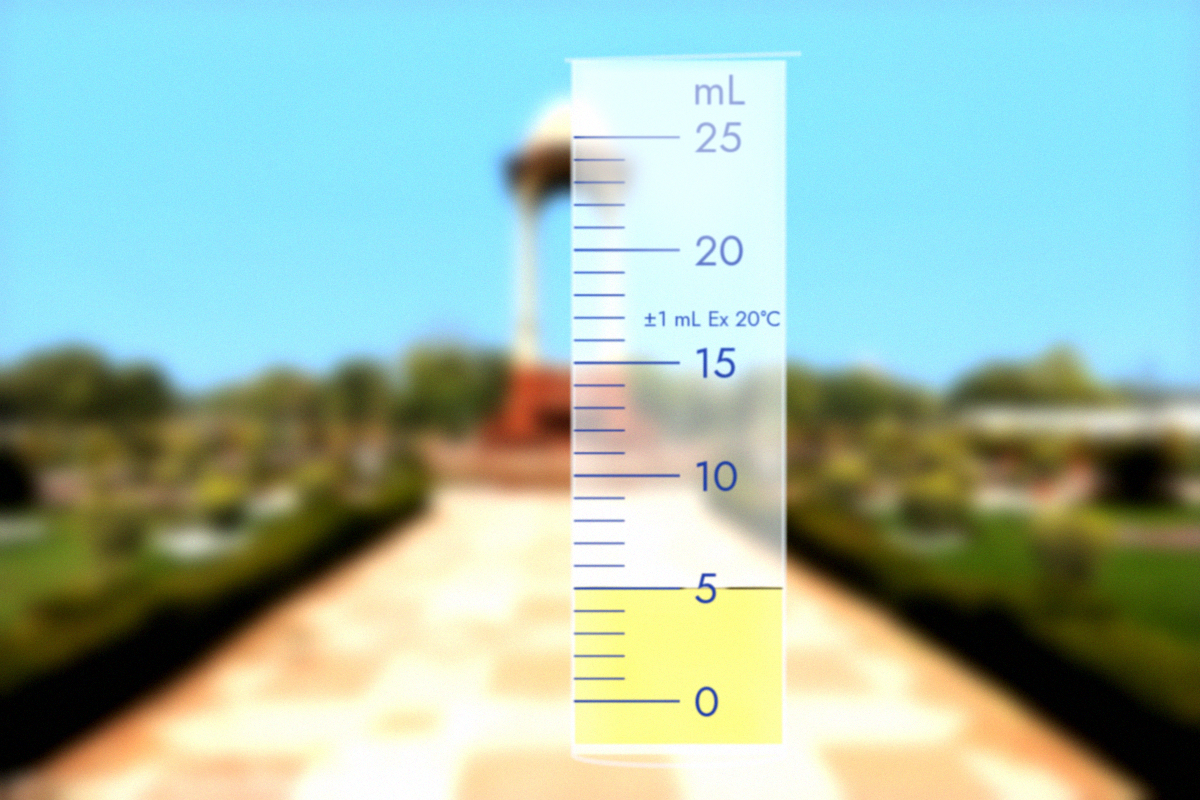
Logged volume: 5; mL
